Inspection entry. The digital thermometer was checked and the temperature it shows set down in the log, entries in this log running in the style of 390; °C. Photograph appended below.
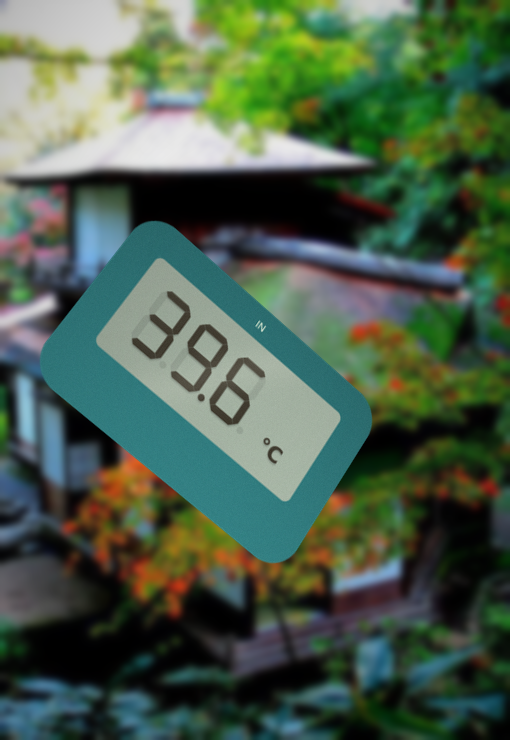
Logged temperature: 39.6; °C
